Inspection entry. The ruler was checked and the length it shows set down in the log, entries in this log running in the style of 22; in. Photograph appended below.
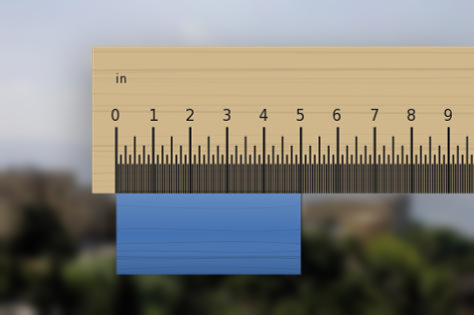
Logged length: 5; in
